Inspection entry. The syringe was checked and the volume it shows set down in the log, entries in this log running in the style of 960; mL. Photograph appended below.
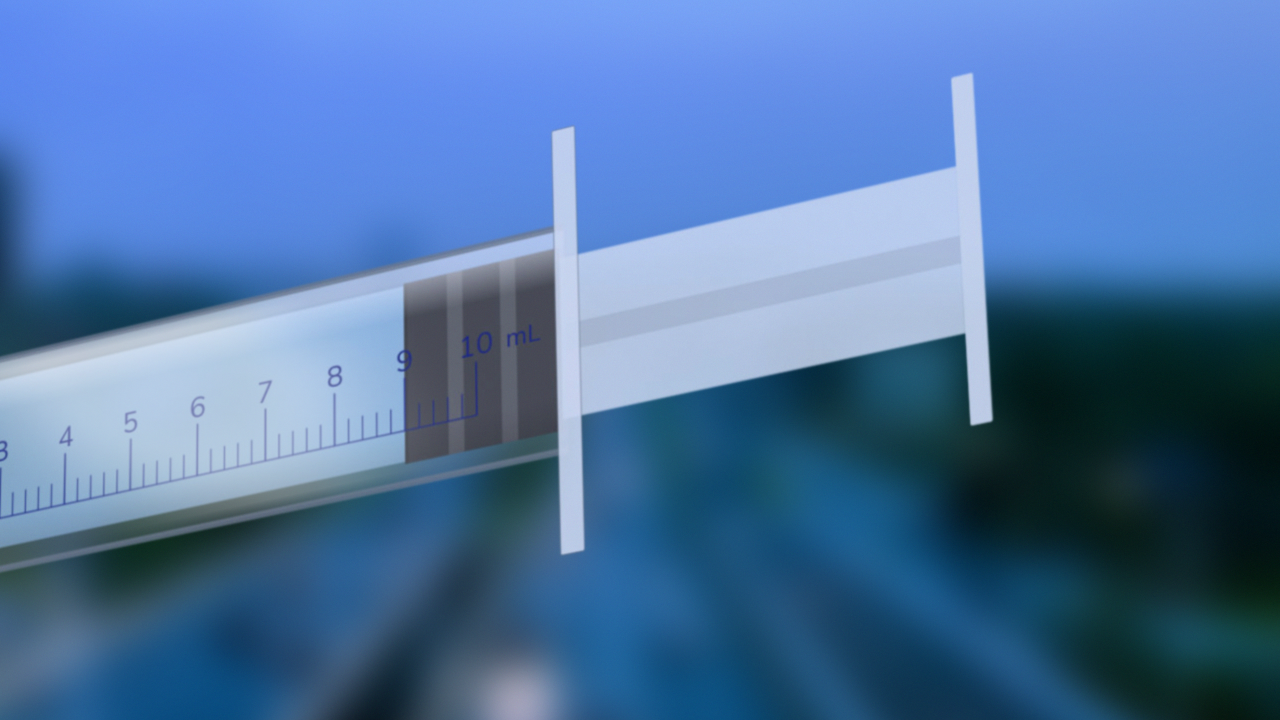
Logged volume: 9; mL
